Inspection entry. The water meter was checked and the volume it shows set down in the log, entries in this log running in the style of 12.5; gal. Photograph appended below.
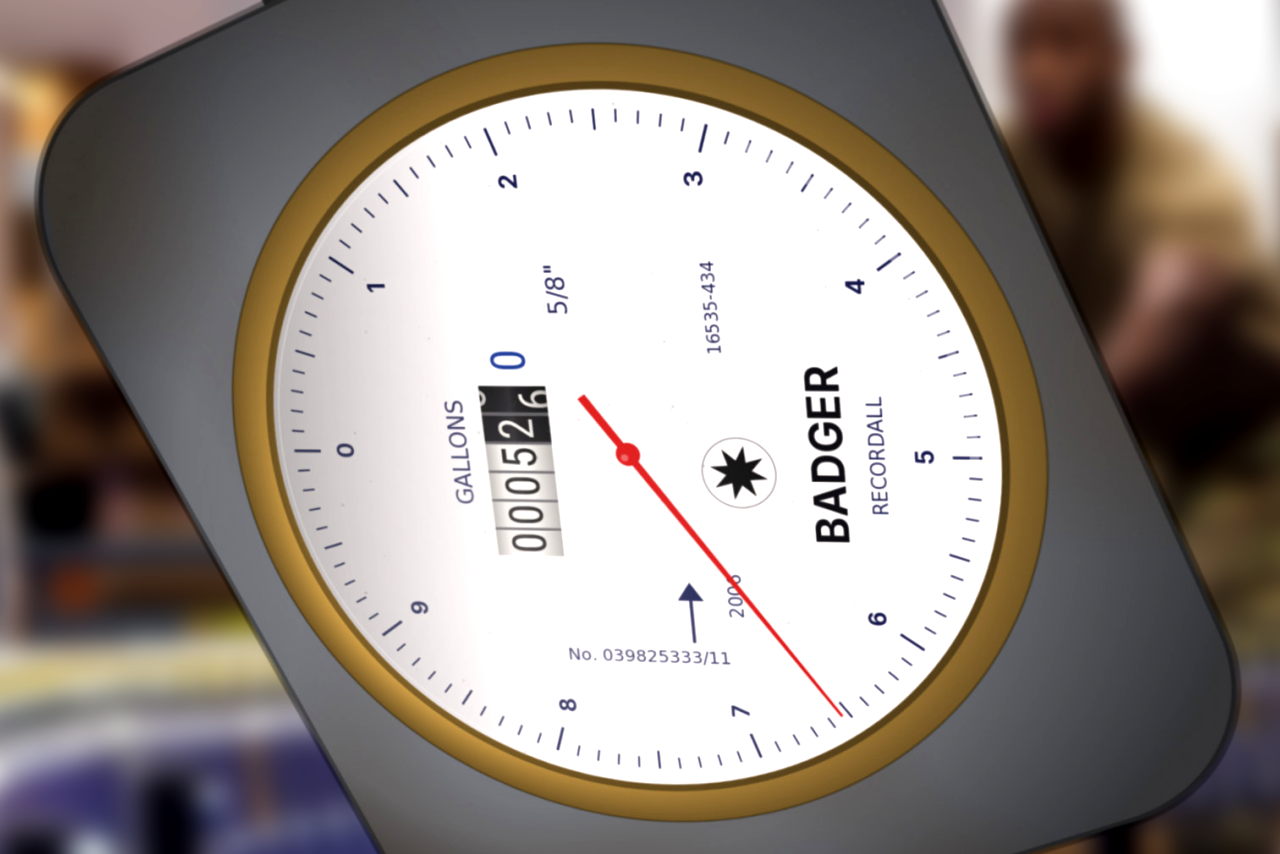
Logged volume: 5256.5; gal
